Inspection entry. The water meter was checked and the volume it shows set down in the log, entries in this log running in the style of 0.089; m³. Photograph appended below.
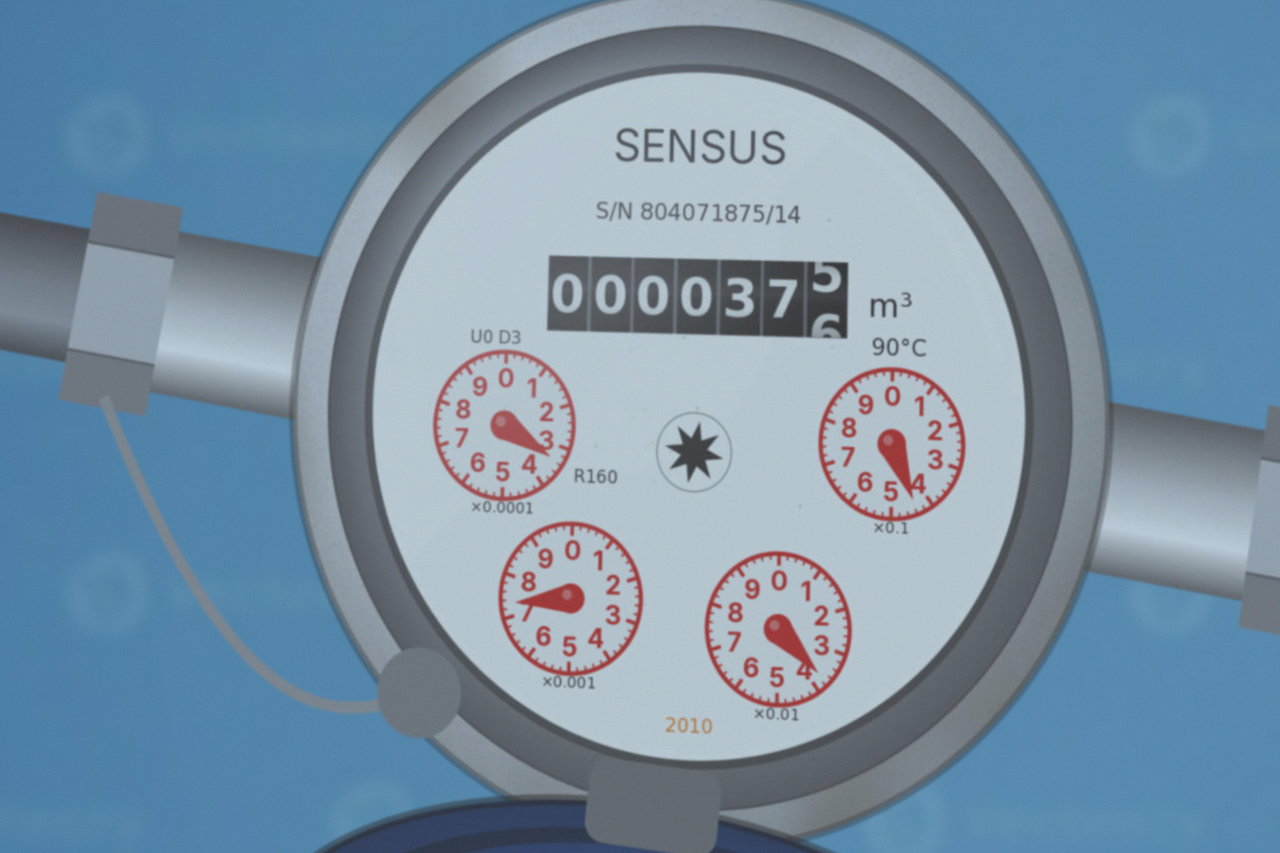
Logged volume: 375.4373; m³
